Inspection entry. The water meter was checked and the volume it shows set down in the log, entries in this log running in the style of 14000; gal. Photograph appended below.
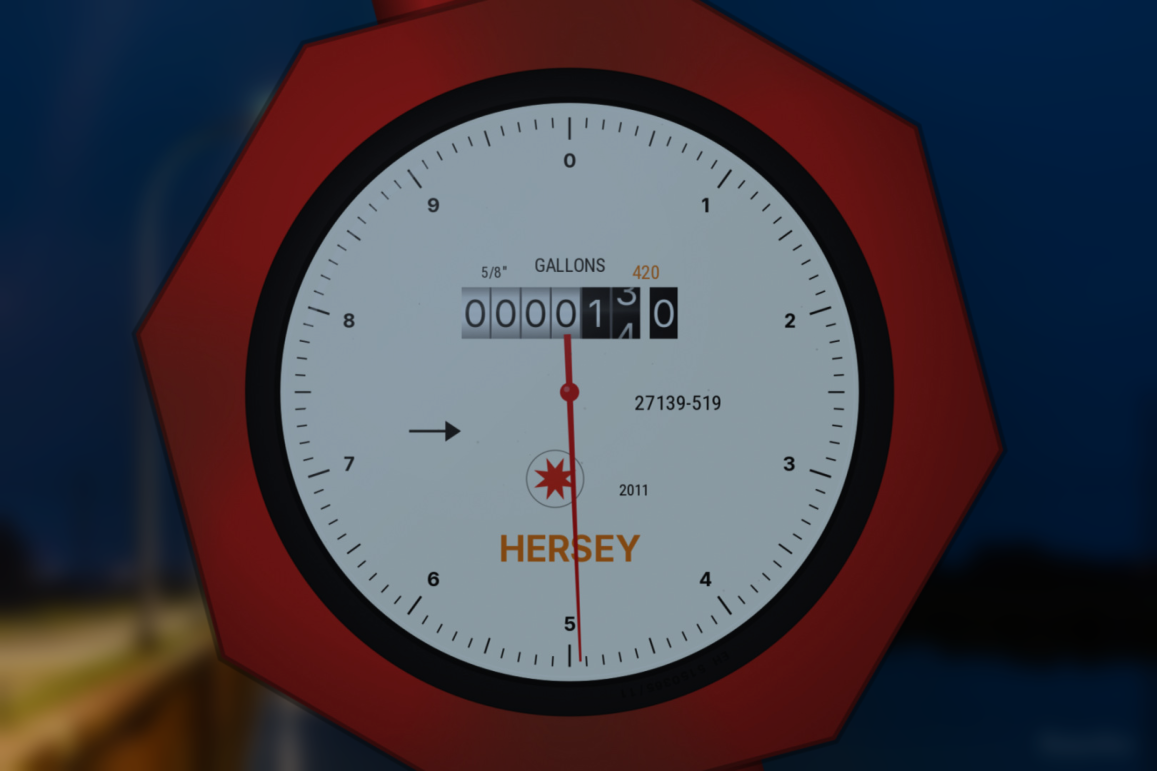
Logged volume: 134.9; gal
